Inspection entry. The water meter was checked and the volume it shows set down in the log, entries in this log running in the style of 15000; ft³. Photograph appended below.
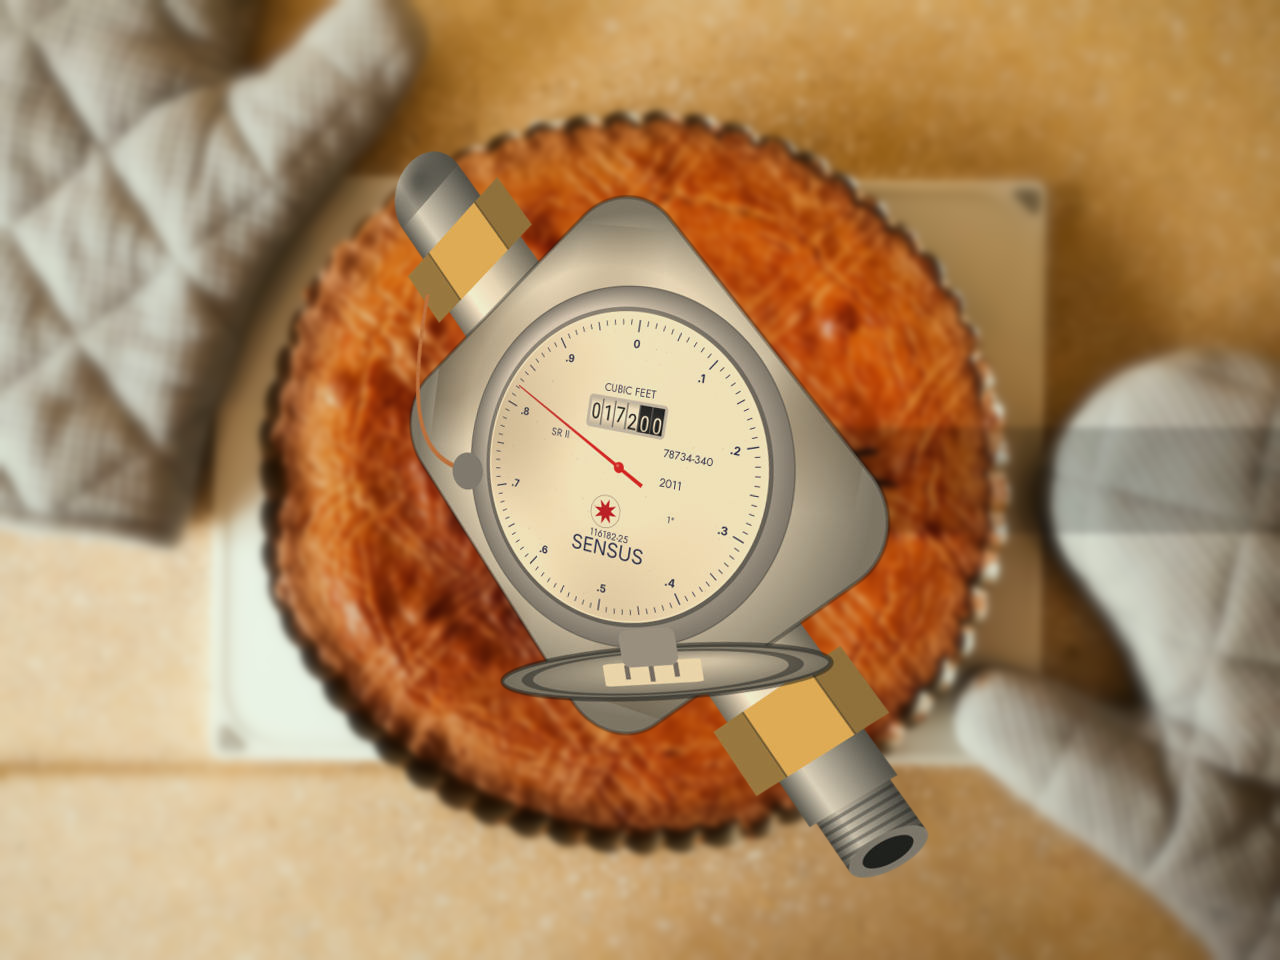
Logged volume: 17199.82; ft³
